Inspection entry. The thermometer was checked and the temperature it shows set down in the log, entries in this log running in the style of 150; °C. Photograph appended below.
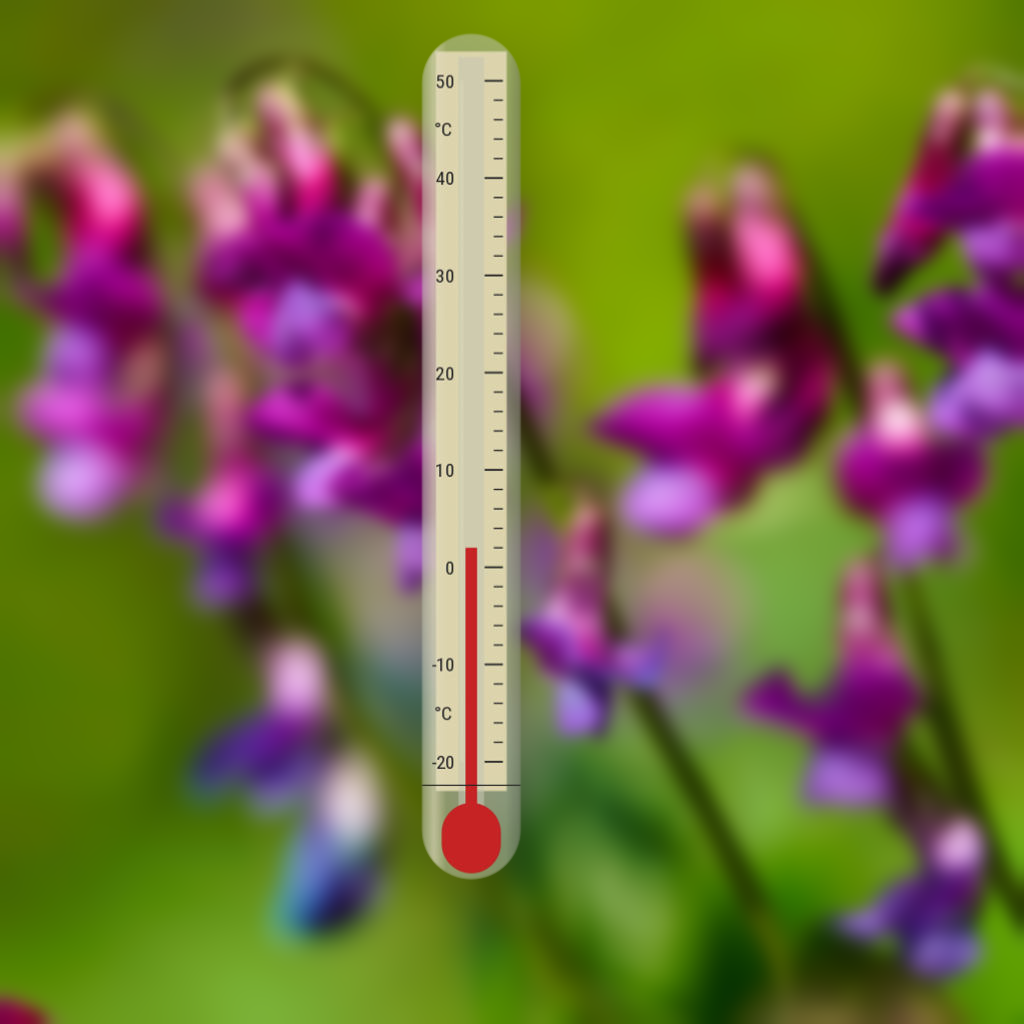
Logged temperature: 2; °C
